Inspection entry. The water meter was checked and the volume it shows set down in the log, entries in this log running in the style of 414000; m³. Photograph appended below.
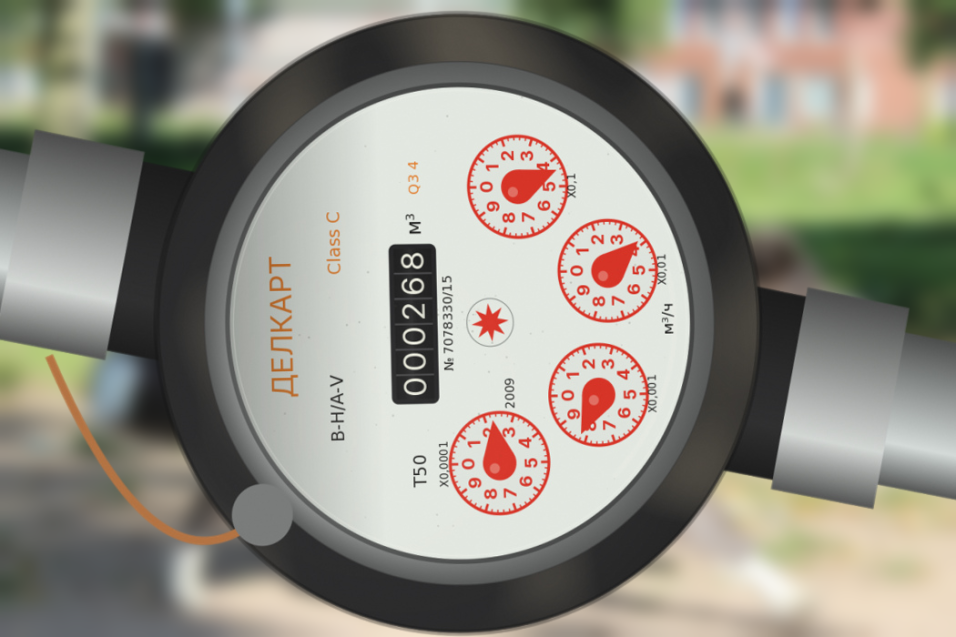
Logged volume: 268.4382; m³
